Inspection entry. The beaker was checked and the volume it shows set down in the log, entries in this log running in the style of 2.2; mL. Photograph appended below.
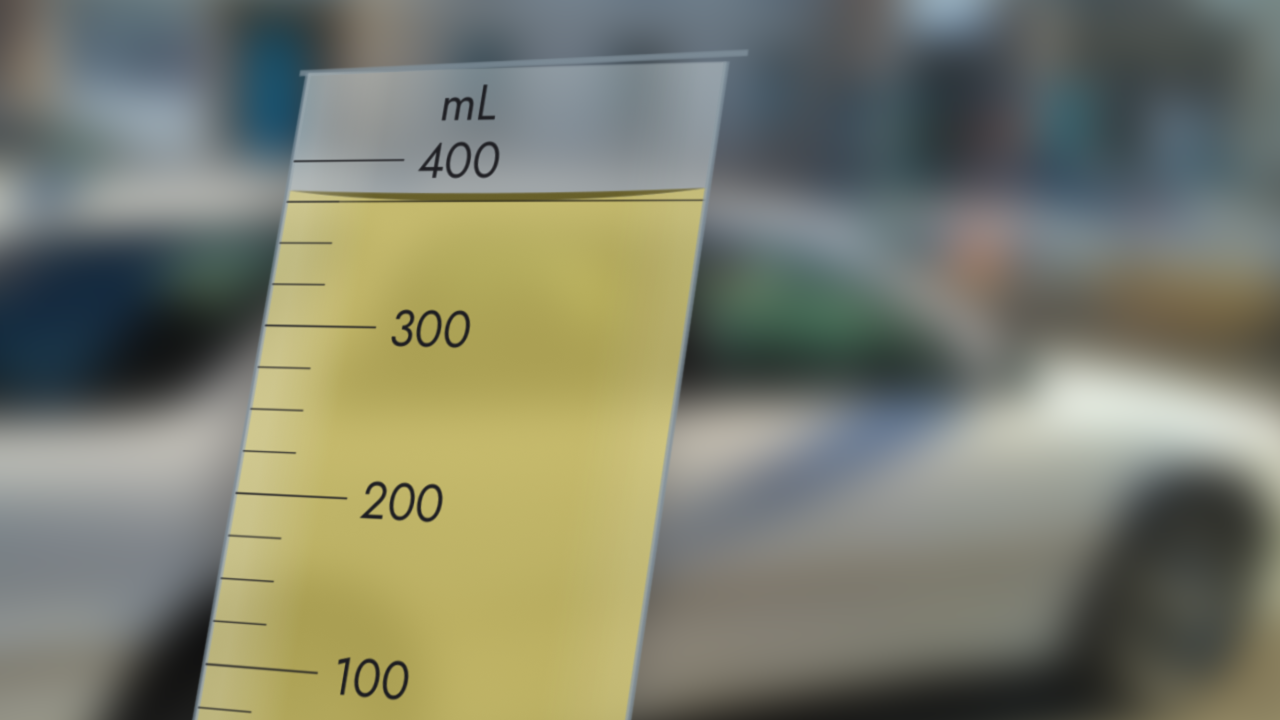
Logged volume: 375; mL
